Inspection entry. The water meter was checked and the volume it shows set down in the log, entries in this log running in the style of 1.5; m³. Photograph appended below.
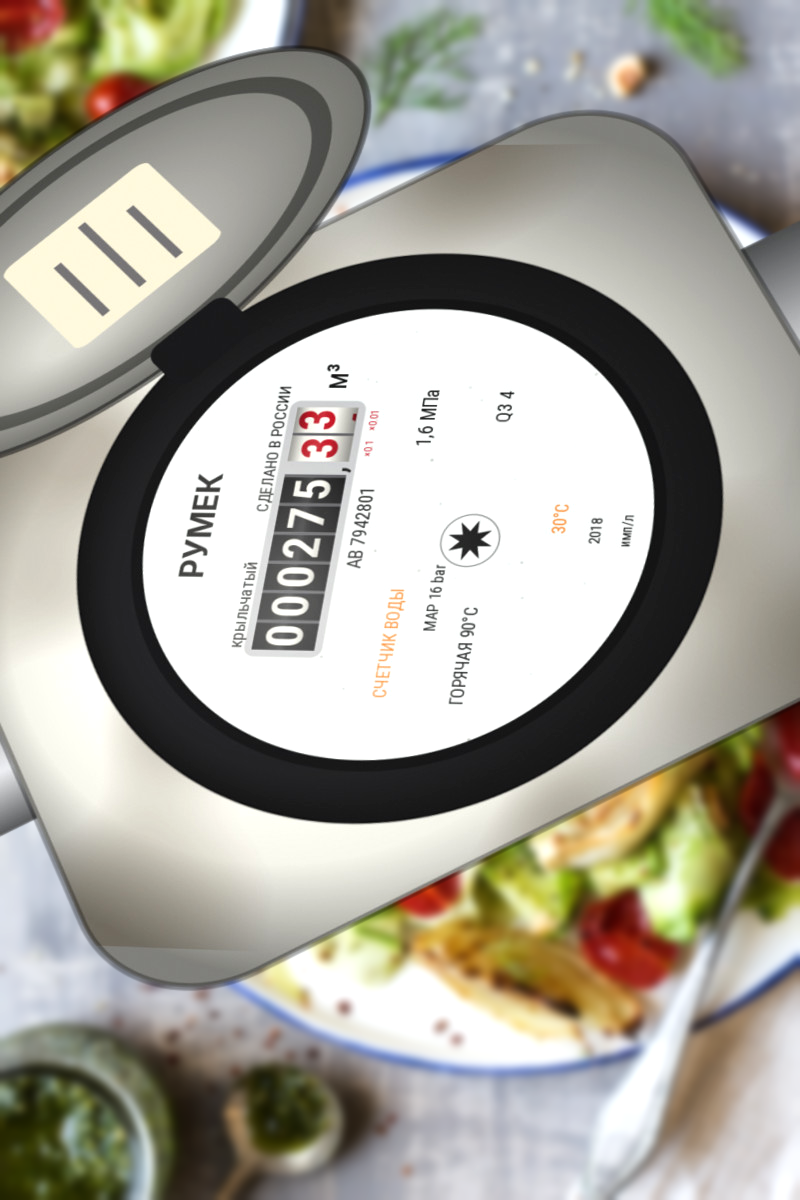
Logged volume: 275.33; m³
